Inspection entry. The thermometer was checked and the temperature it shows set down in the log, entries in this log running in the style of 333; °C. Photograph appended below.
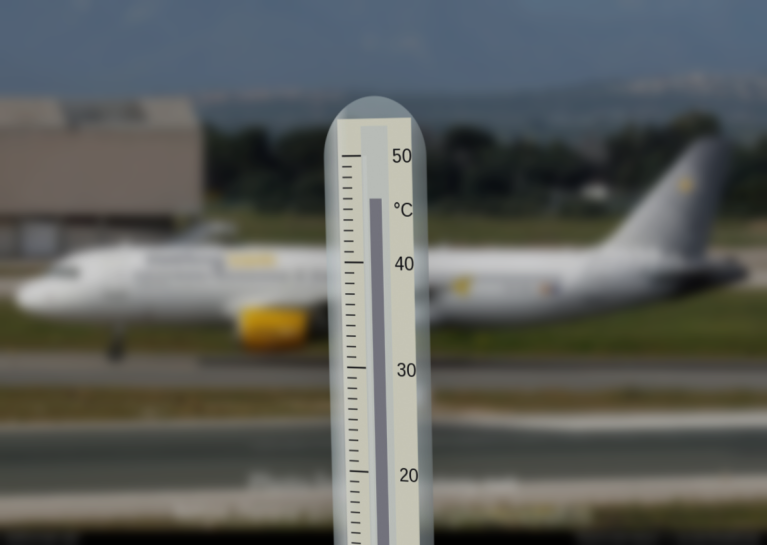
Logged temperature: 46; °C
